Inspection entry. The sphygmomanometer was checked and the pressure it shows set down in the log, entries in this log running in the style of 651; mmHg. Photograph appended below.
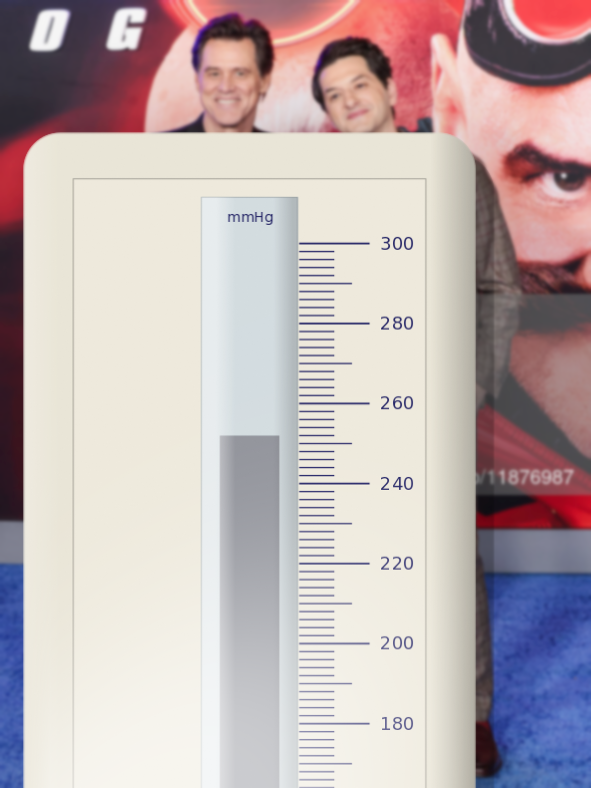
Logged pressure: 252; mmHg
